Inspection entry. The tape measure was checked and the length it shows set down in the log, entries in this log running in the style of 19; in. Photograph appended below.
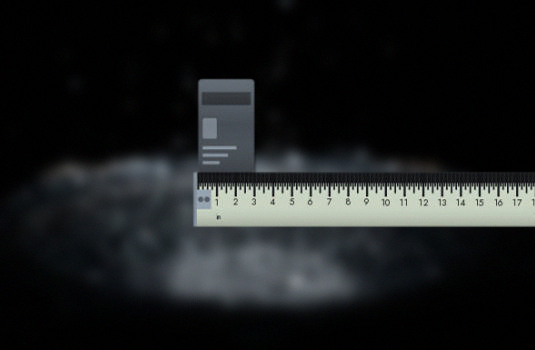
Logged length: 3; in
